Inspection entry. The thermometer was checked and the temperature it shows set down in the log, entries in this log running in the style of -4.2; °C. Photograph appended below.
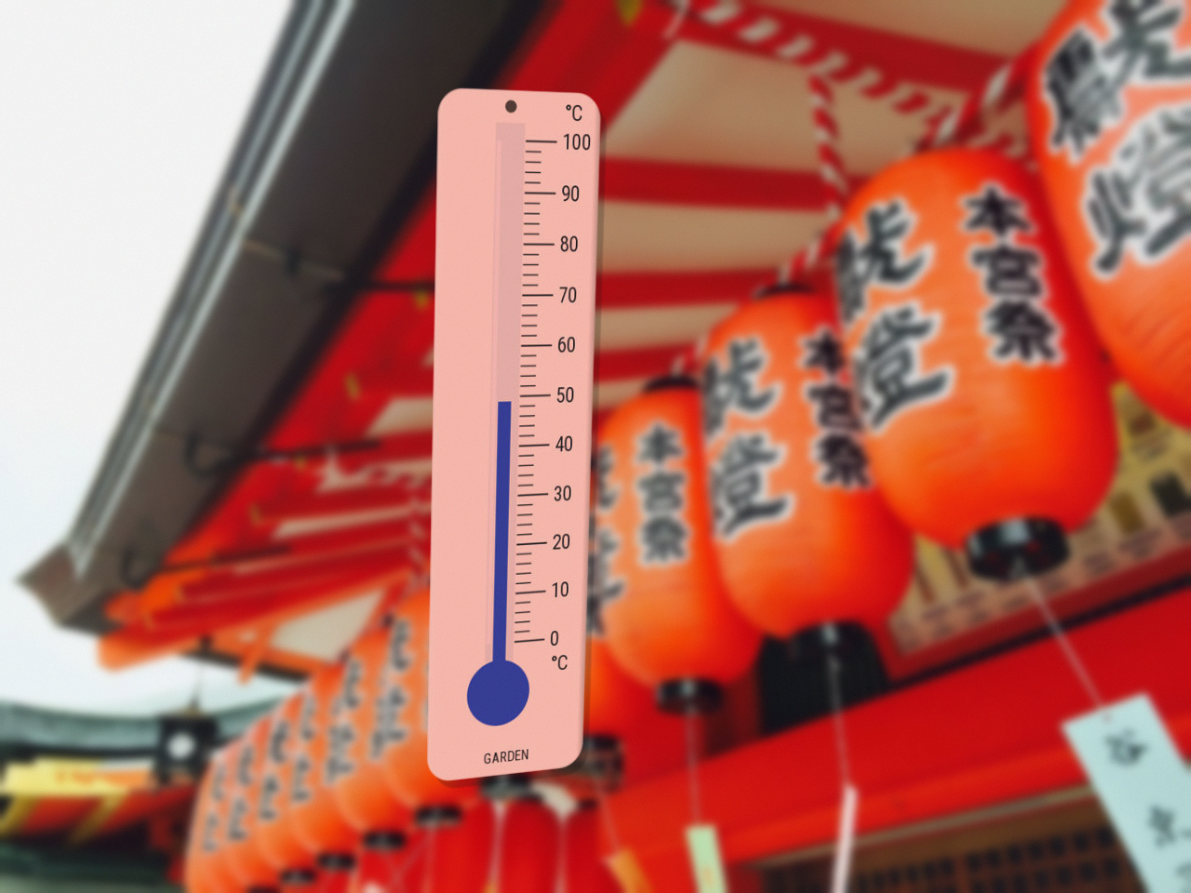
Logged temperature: 49; °C
